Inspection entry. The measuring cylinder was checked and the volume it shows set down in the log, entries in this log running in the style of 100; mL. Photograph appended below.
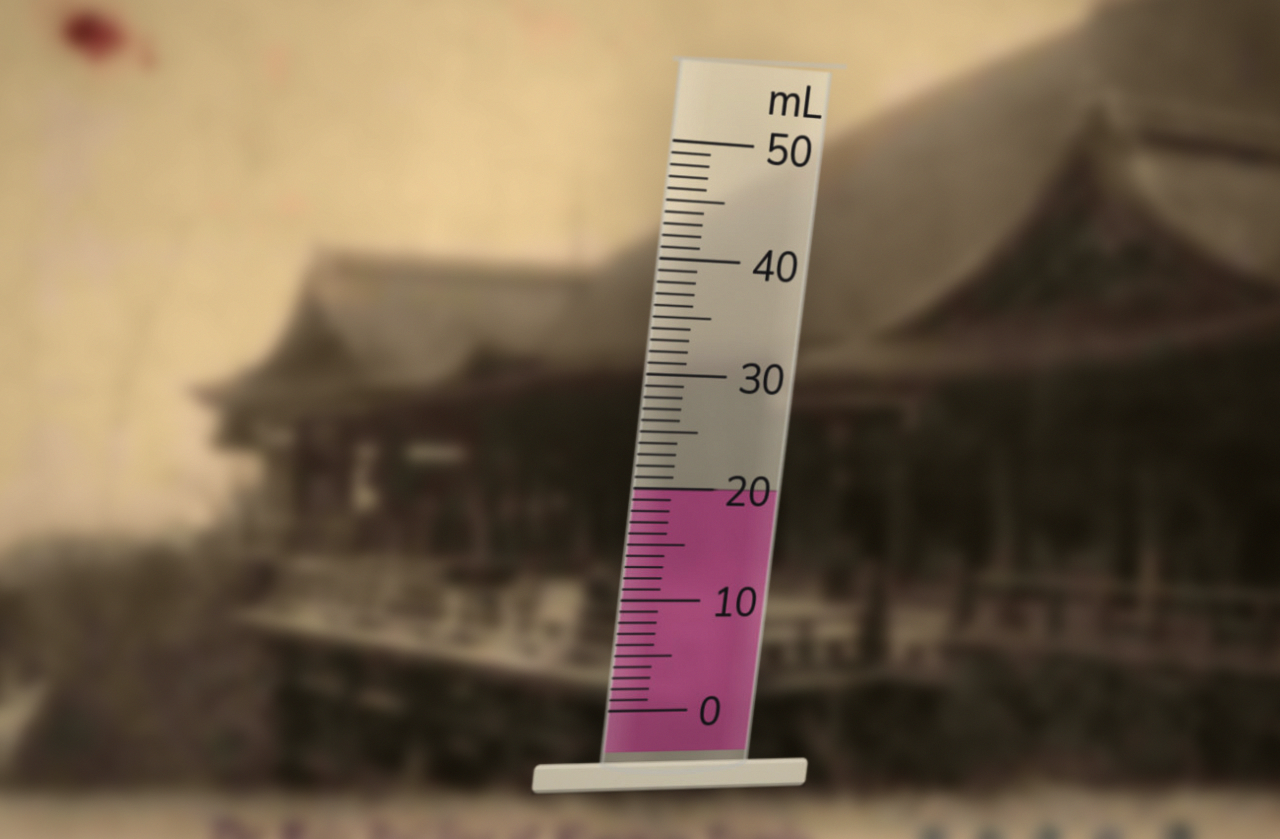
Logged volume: 20; mL
